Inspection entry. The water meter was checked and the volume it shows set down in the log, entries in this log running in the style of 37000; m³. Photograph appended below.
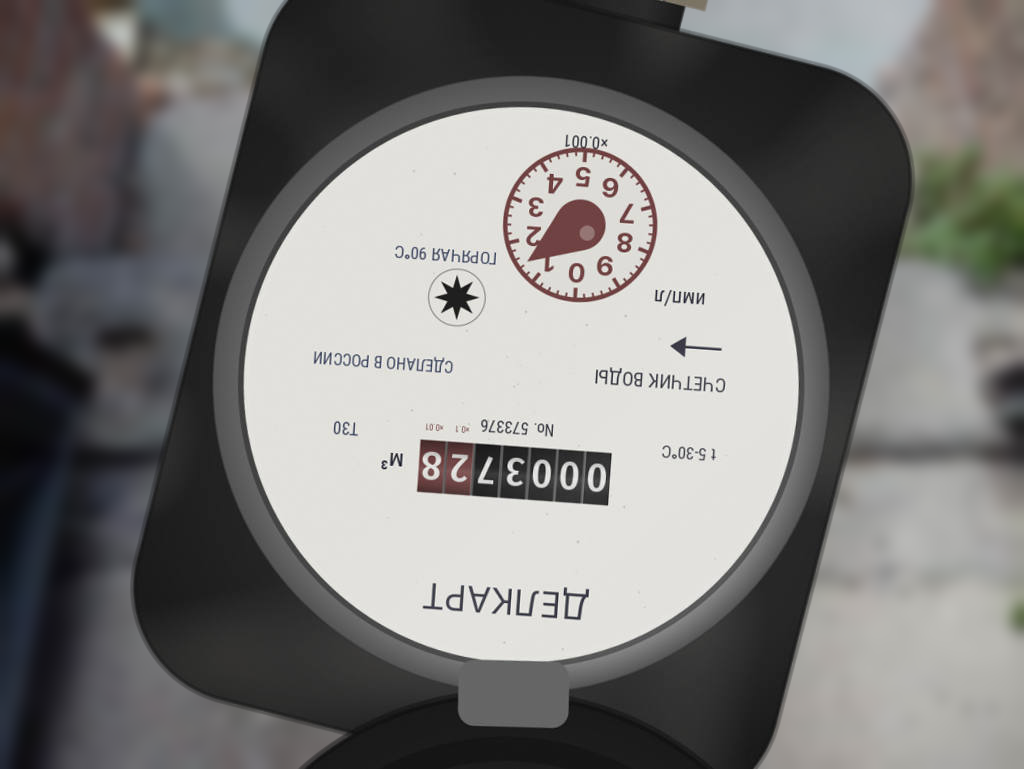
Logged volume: 37.281; m³
